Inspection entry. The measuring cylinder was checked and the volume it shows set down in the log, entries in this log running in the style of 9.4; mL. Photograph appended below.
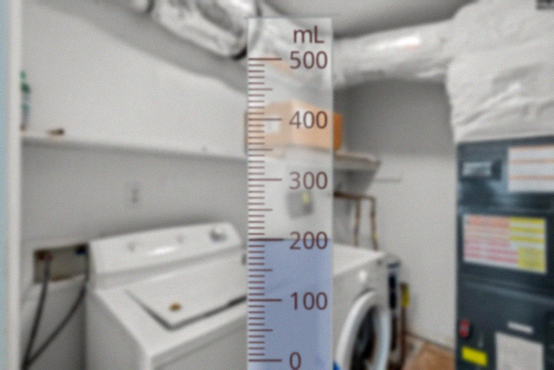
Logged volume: 200; mL
